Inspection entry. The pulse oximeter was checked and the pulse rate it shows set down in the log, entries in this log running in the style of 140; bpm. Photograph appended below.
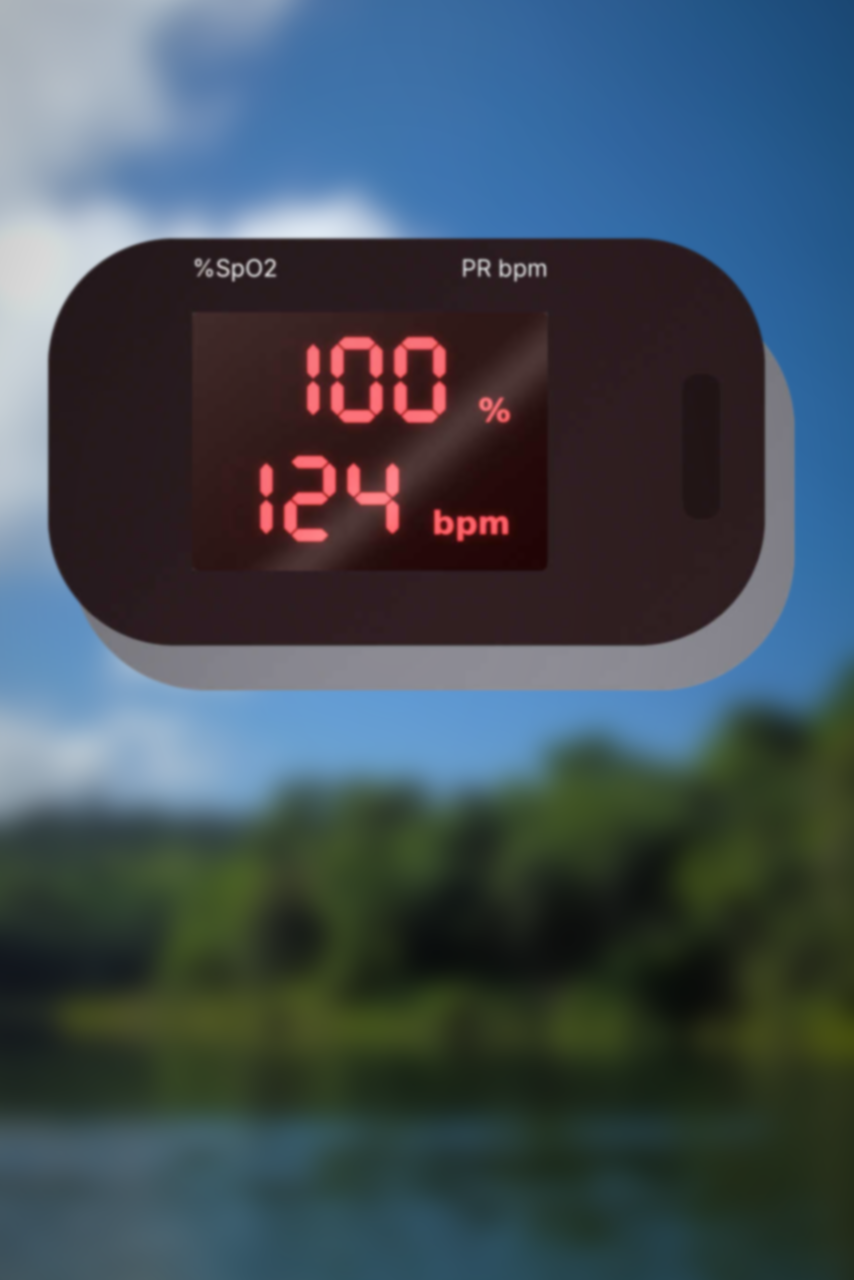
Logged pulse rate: 124; bpm
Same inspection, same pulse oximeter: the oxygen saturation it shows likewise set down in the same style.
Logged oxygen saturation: 100; %
